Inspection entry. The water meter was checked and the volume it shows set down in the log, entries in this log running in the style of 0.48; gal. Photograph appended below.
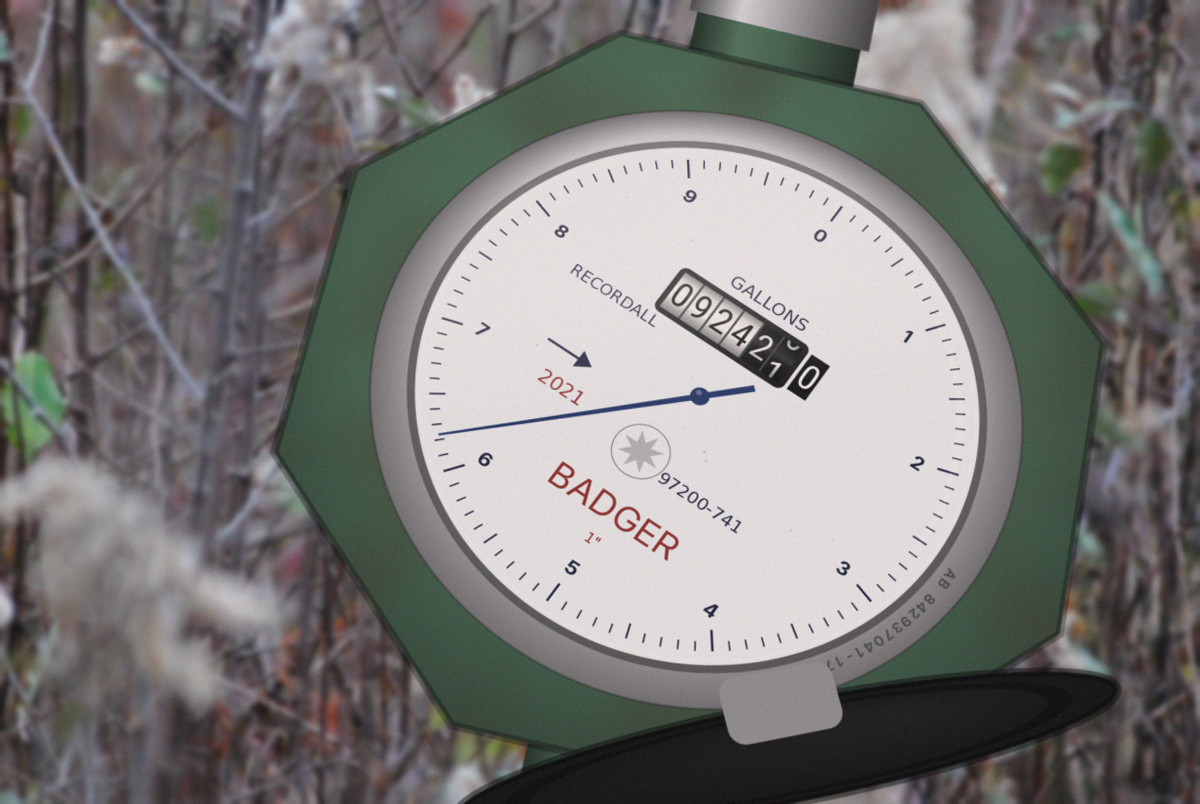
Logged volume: 924206.2; gal
